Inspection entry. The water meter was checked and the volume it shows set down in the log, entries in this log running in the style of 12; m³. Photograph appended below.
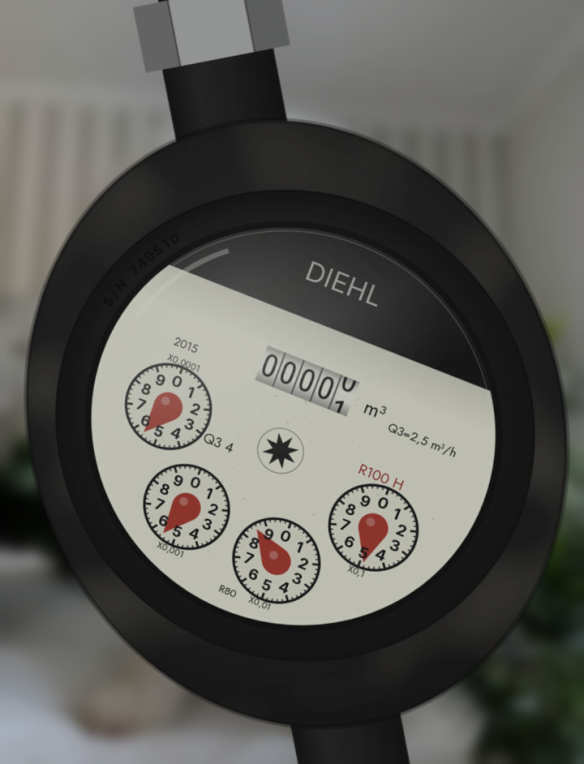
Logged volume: 0.4855; m³
